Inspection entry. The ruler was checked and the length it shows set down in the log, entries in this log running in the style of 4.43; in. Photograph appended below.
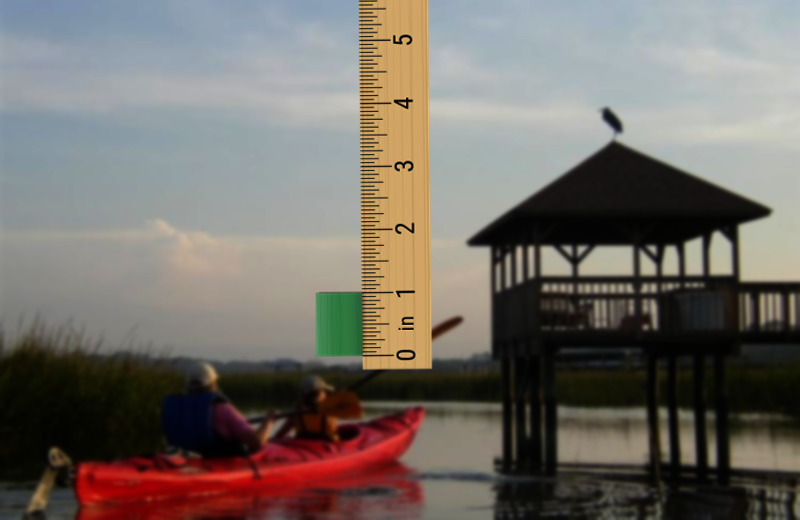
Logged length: 1; in
